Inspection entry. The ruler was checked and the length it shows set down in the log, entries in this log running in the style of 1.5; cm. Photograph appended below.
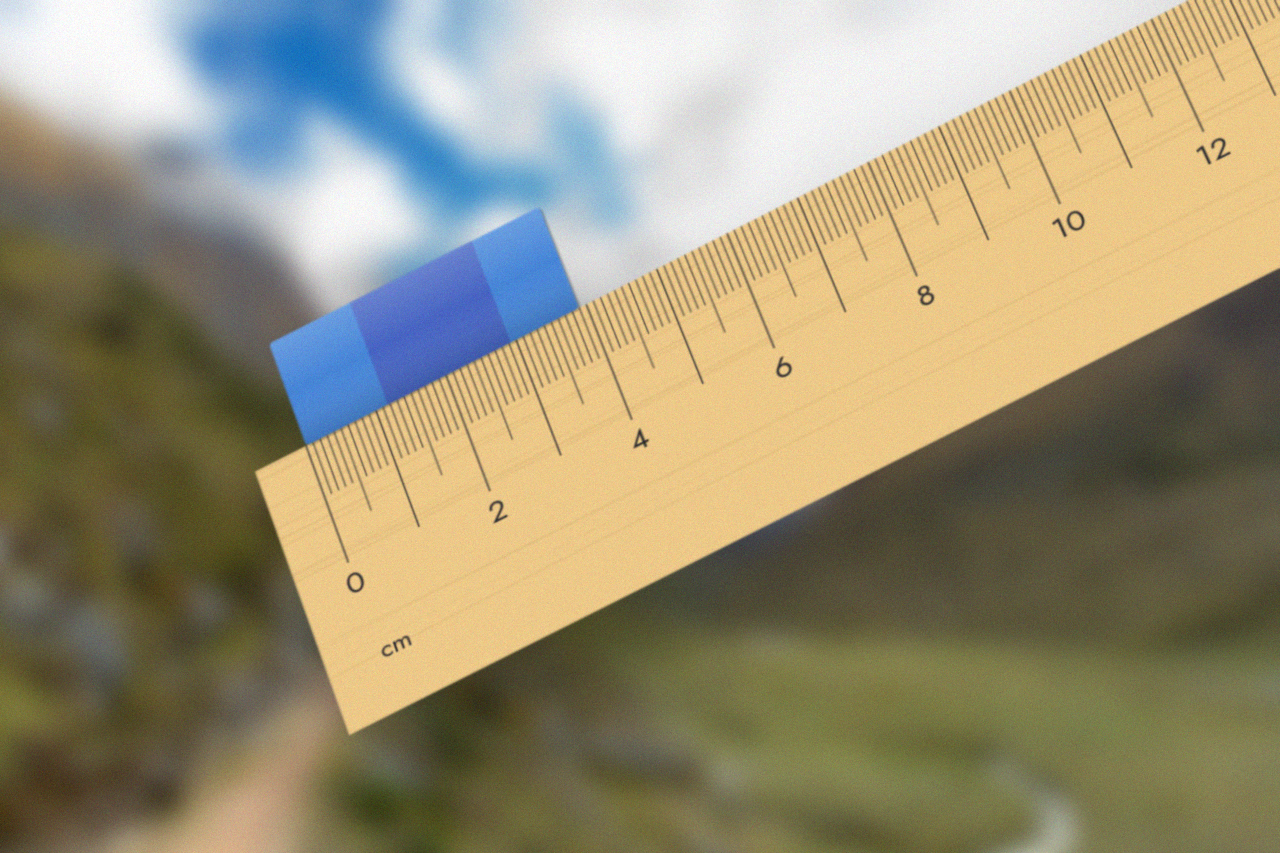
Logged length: 3.9; cm
